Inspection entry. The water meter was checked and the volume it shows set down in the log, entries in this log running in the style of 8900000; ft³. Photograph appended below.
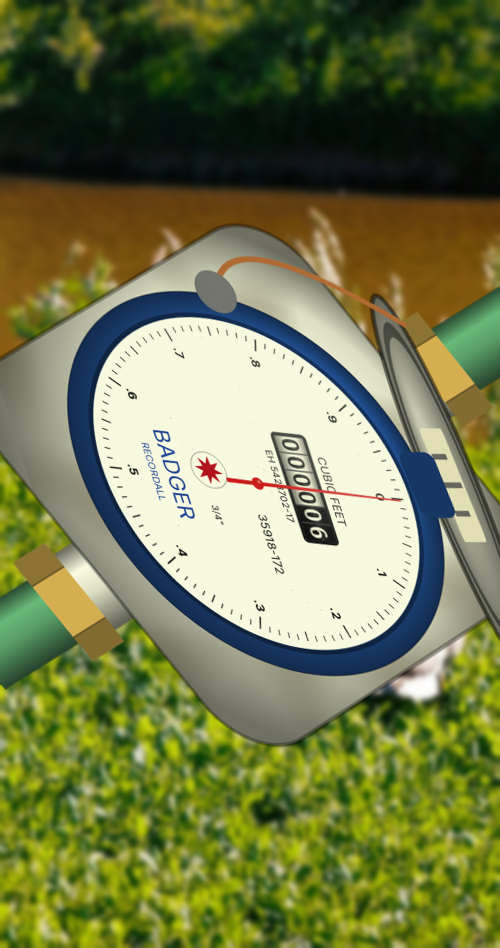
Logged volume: 6.00; ft³
